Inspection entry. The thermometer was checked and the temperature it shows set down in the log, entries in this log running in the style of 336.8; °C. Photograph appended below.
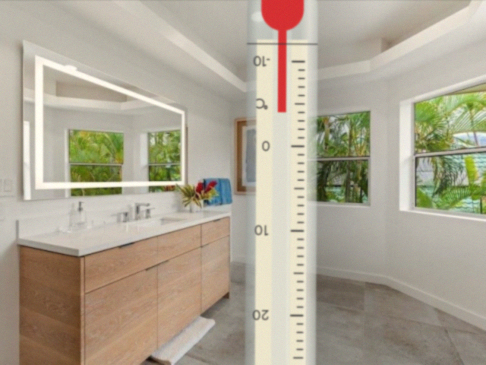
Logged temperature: -4; °C
